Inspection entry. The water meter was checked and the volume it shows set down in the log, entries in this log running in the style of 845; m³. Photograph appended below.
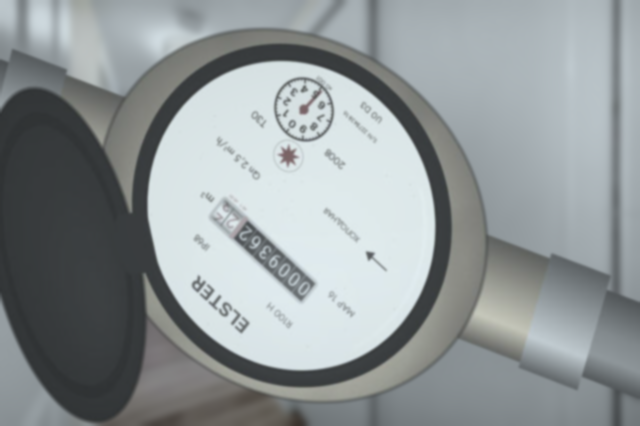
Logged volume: 9362.225; m³
